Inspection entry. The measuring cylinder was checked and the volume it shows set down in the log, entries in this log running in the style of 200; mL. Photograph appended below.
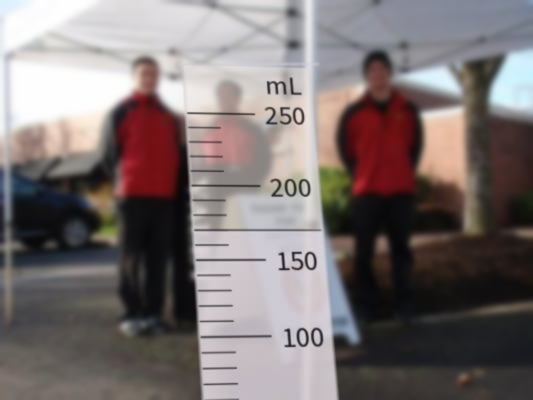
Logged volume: 170; mL
